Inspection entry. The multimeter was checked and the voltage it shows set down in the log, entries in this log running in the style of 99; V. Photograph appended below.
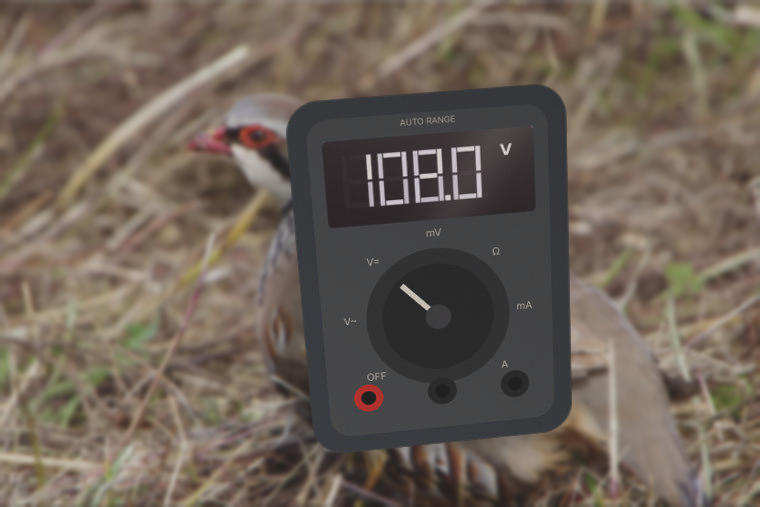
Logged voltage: 108.0; V
